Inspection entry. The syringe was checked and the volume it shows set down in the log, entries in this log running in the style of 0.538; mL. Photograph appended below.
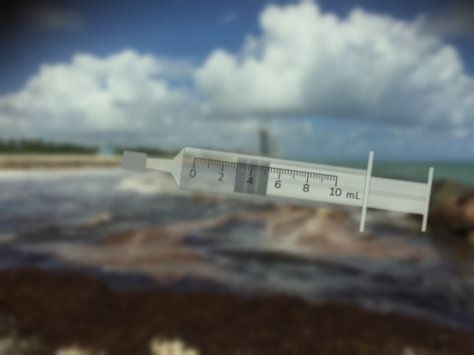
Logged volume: 3; mL
